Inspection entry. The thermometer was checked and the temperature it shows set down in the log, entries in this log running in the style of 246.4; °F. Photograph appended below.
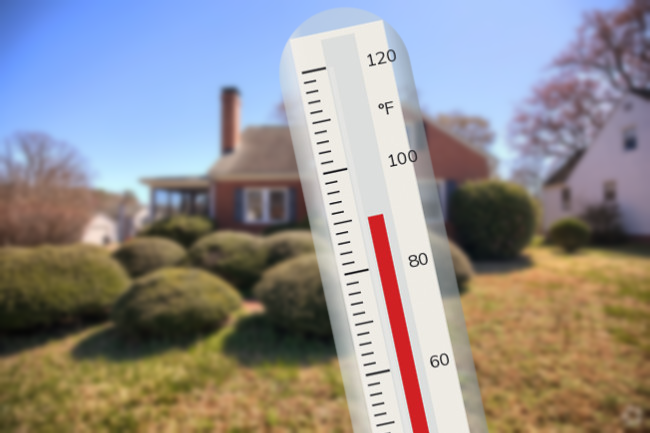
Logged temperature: 90; °F
